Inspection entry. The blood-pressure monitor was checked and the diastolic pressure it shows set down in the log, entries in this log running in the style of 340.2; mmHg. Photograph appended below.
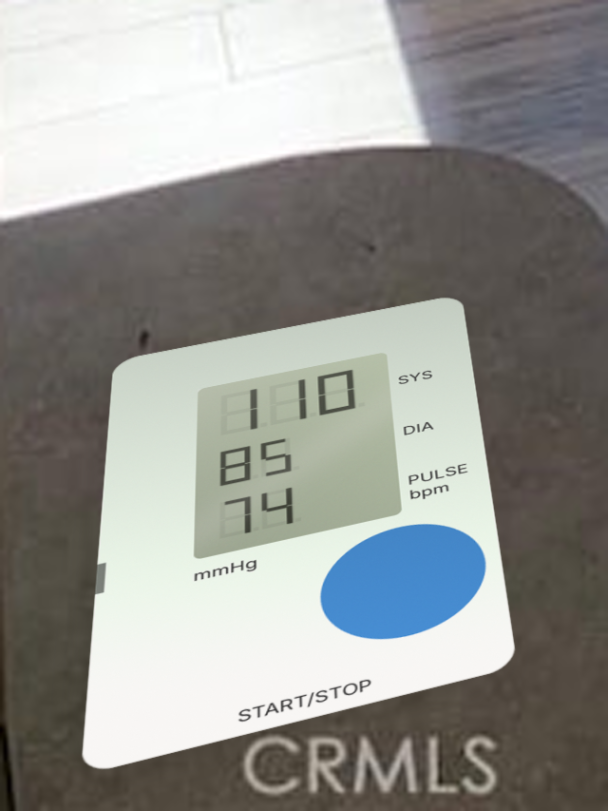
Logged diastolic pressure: 85; mmHg
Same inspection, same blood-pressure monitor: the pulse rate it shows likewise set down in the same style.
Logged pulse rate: 74; bpm
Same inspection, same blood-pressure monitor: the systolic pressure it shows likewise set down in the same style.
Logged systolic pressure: 110; mmHg
